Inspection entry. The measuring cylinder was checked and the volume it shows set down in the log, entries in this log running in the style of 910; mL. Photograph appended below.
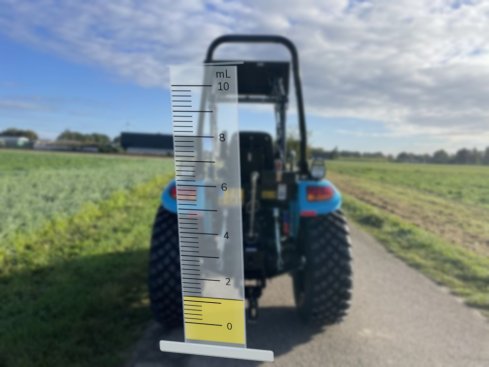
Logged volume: 1.2; mL
